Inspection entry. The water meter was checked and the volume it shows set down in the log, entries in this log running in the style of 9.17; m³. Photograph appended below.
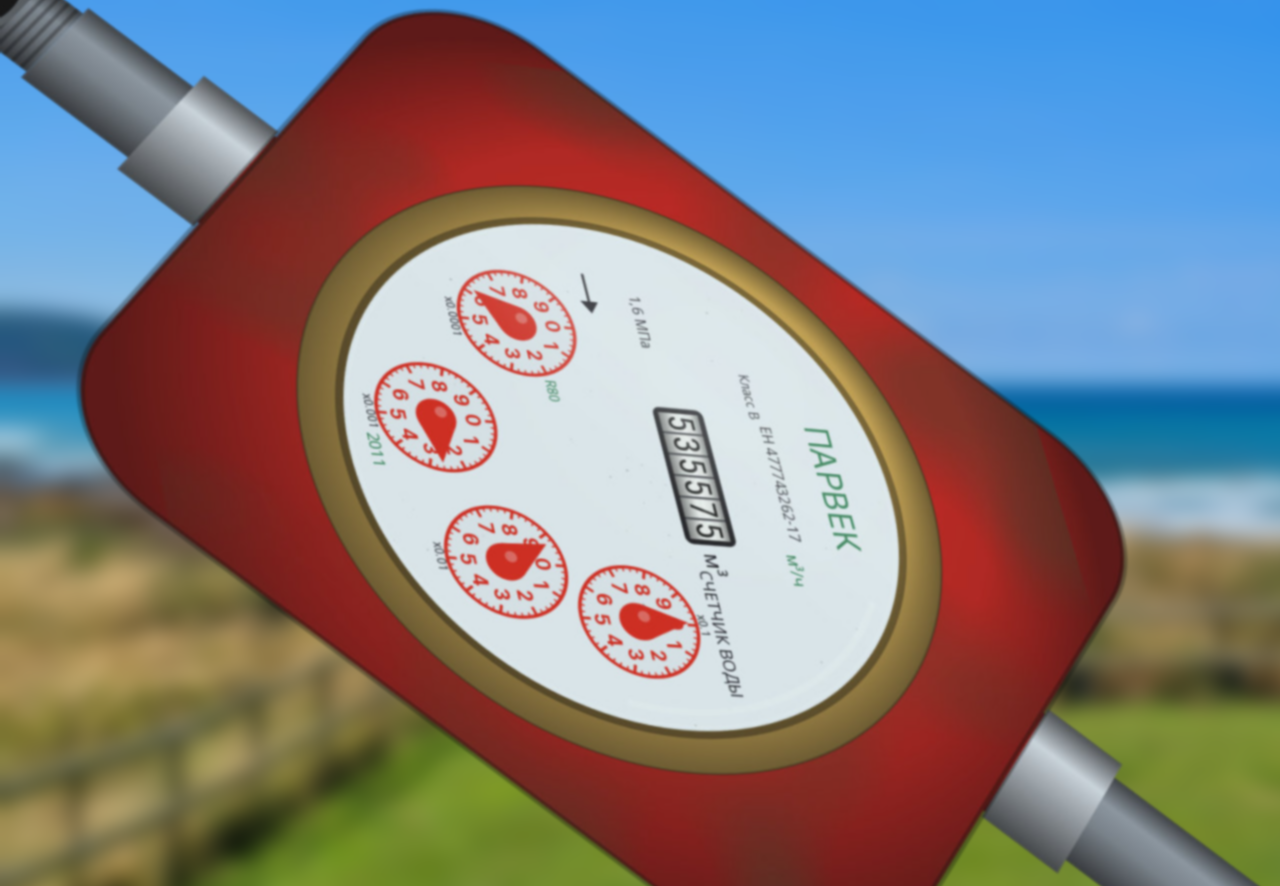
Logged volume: 535574.9926; m³
